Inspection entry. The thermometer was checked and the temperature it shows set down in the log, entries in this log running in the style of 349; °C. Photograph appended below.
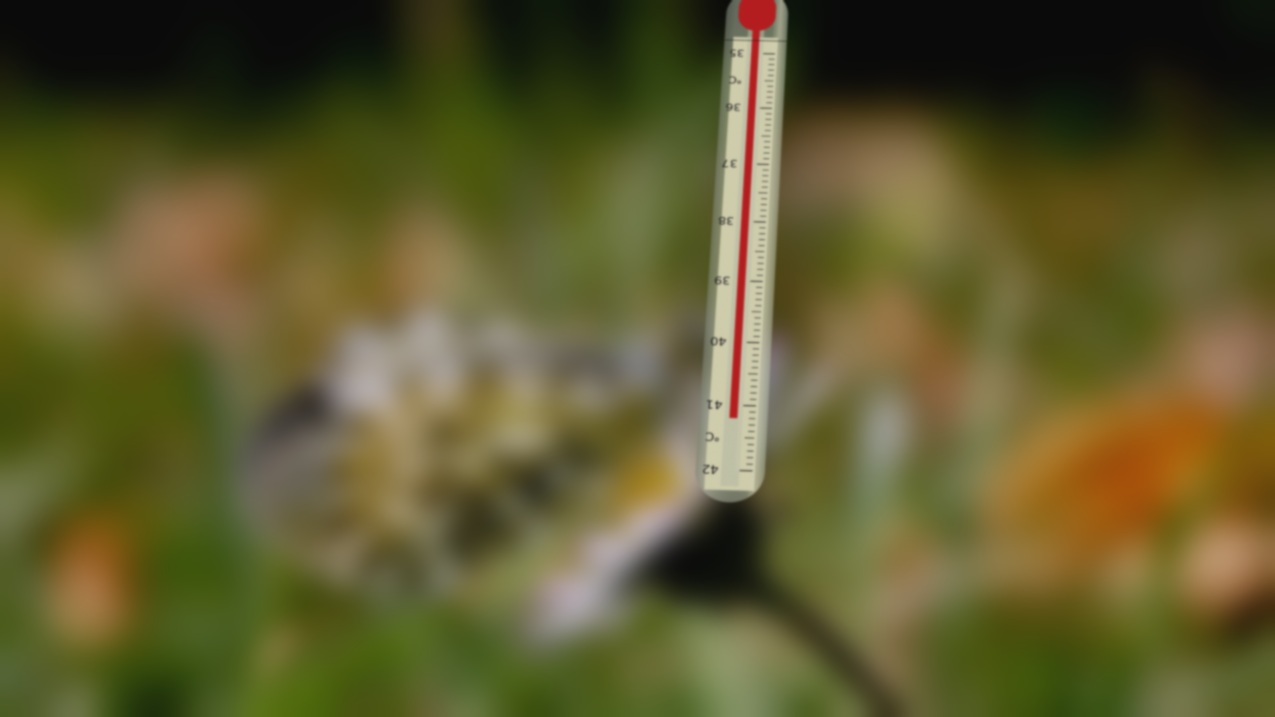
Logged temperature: 41.2; °C
